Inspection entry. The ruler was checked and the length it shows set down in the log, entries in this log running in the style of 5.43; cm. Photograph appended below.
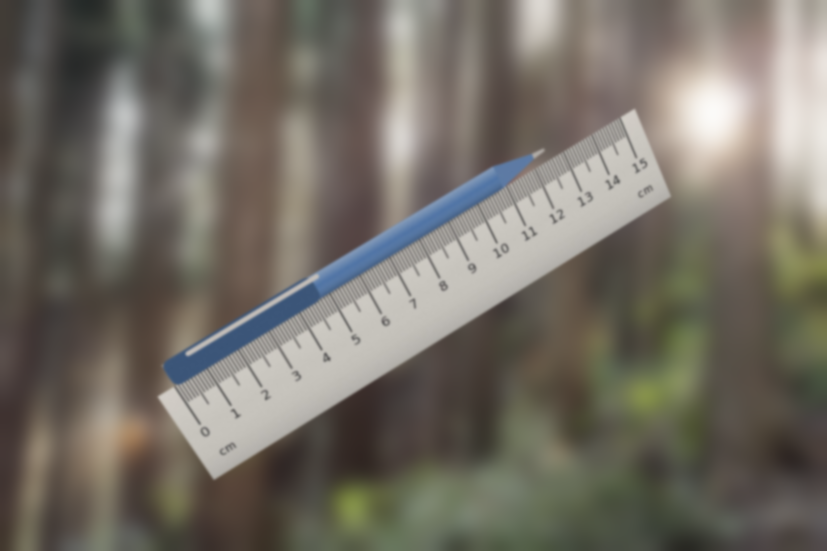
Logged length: 12.5; cm
